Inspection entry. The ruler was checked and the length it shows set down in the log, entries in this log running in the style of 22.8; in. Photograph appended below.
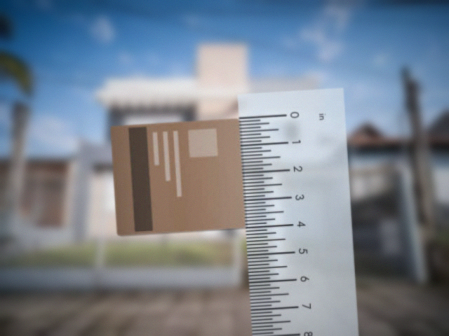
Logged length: 4; in
